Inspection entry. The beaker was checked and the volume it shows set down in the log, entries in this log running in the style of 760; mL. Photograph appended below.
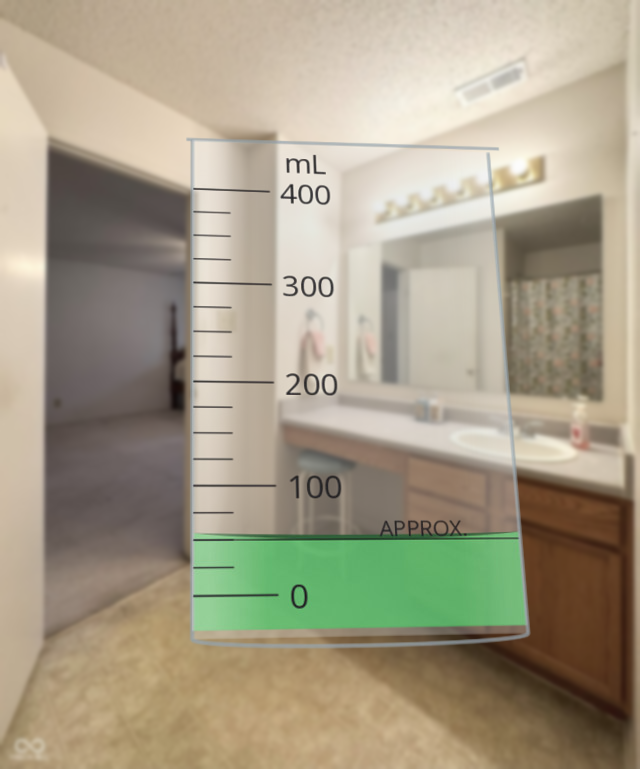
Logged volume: 50; mL
